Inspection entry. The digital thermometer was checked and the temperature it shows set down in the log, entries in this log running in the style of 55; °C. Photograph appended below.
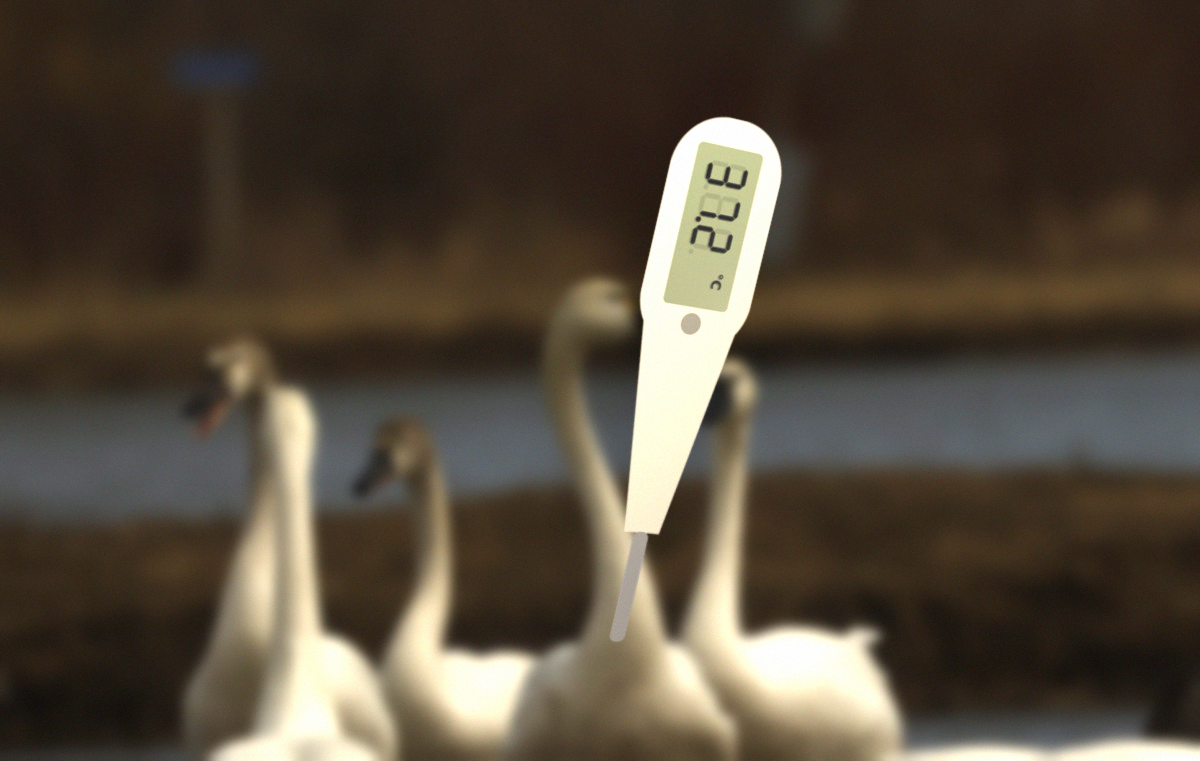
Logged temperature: 37.2; °C
